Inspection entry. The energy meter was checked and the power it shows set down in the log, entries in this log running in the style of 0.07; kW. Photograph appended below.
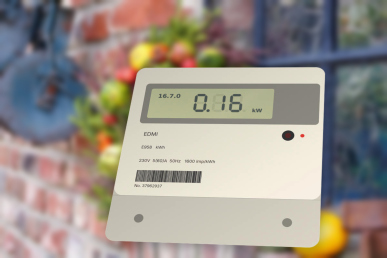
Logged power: 0.16; kW
